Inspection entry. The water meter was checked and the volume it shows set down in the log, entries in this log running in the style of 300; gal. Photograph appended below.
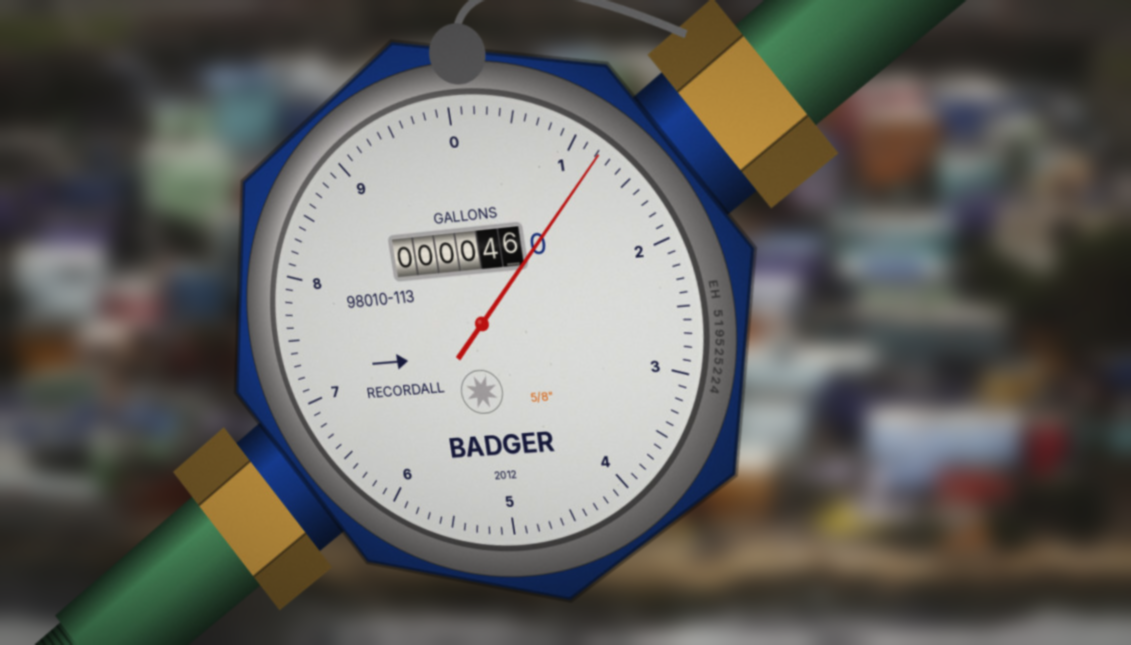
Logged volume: 461.2; gal
